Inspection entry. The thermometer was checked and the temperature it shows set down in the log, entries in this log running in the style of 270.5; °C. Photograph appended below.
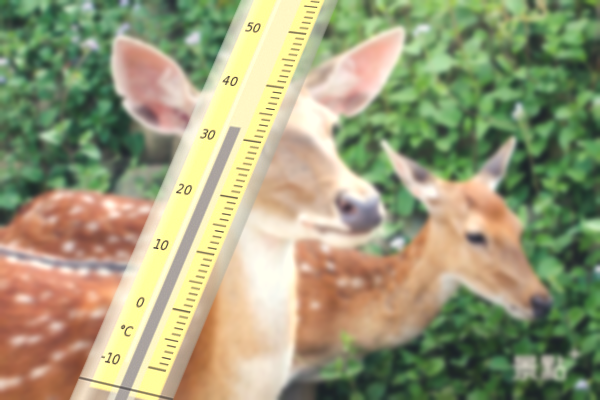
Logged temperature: 32; °C
